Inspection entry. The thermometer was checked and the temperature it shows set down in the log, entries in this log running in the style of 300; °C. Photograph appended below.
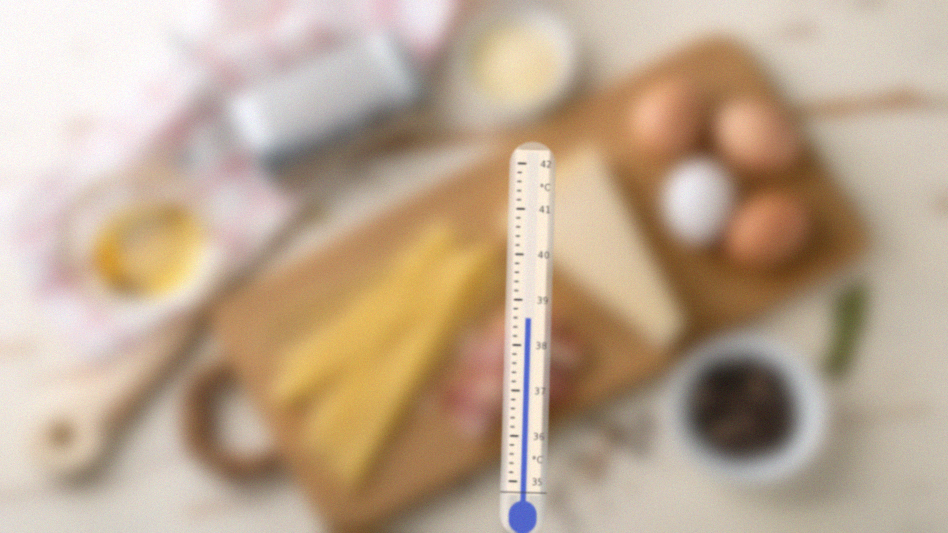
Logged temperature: 38.6; °C
